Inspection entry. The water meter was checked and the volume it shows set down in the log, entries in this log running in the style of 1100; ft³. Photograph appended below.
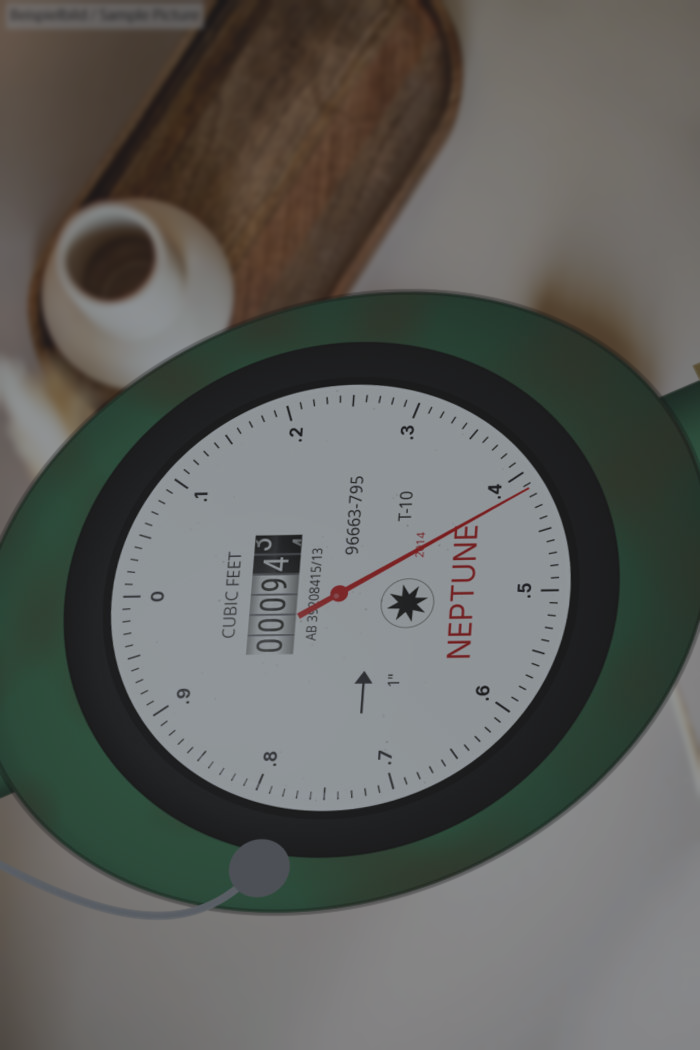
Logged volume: 943.41; ft³
